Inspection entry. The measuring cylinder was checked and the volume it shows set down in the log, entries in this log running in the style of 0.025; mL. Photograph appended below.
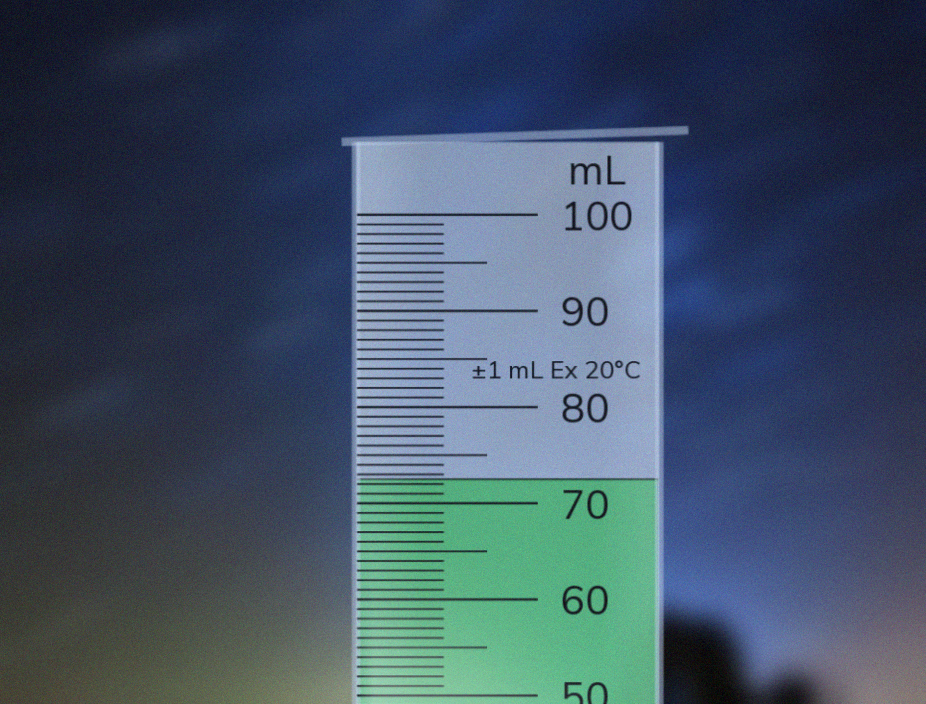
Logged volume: 72.5; mL
